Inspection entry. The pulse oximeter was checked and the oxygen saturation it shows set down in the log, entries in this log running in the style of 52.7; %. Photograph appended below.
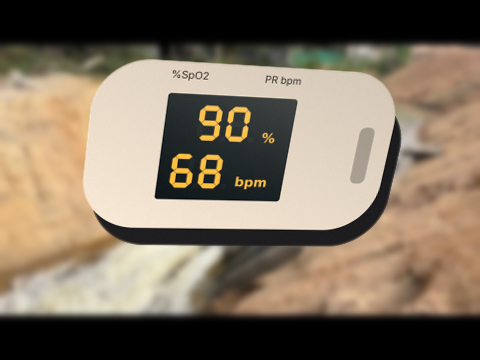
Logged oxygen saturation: 90; %
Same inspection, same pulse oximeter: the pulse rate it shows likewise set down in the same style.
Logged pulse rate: 68; bpm
